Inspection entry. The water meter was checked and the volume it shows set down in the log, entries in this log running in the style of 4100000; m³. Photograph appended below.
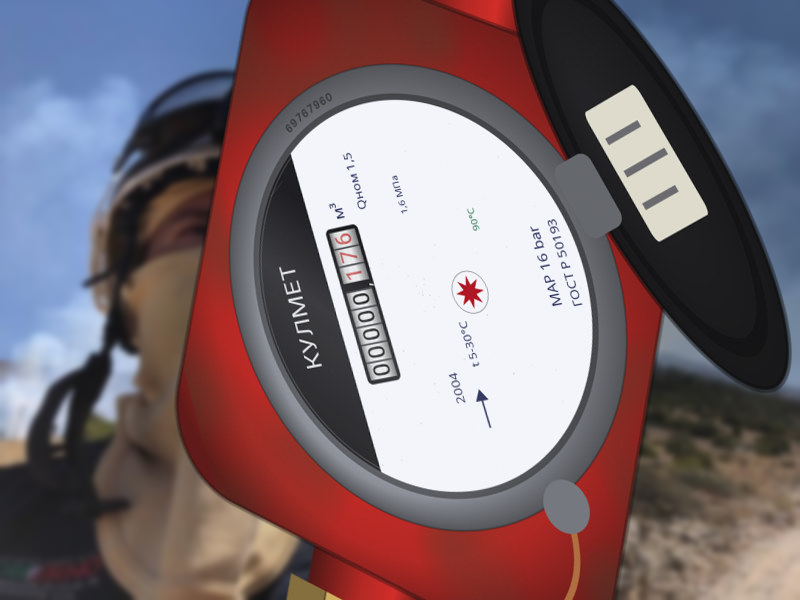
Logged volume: 0.176; m³
